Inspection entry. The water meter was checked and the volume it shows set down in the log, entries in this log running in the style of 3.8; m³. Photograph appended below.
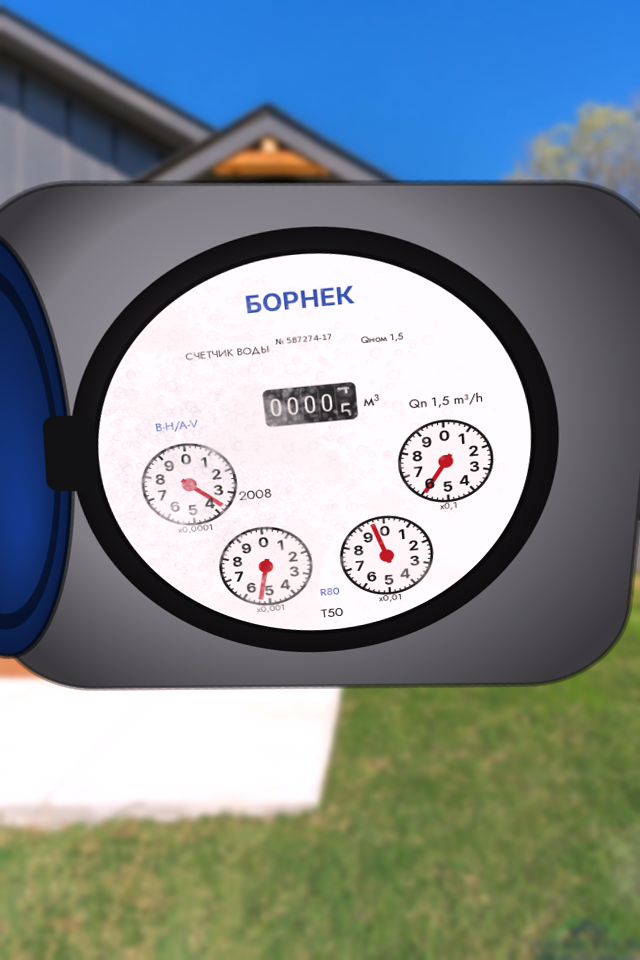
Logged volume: 4.5953; m³
